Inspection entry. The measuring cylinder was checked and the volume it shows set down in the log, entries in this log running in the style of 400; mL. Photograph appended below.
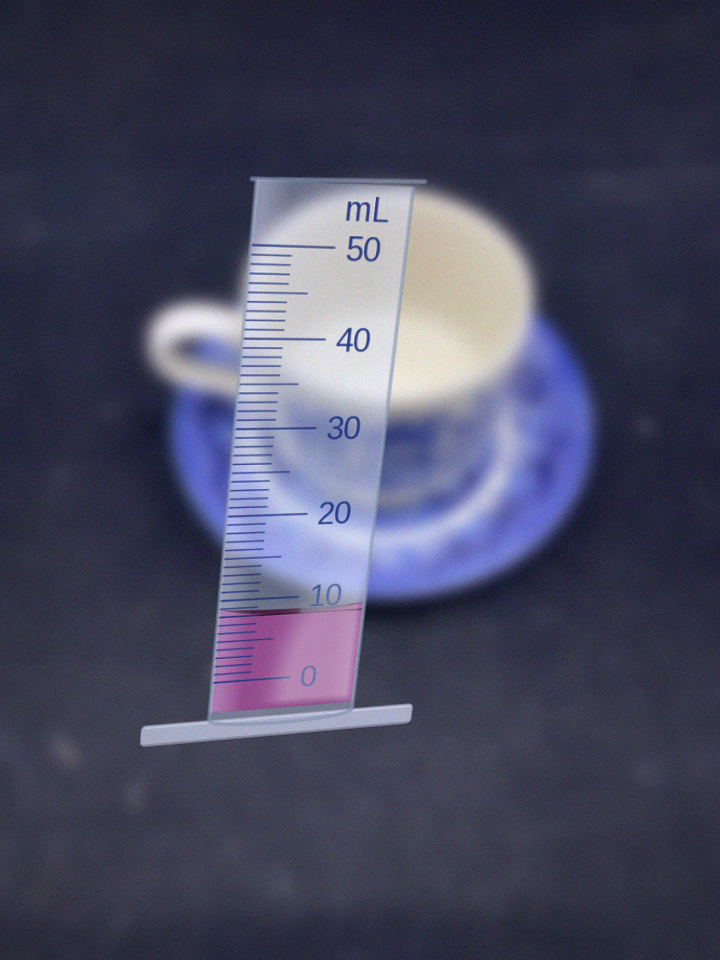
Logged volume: 8; mL
